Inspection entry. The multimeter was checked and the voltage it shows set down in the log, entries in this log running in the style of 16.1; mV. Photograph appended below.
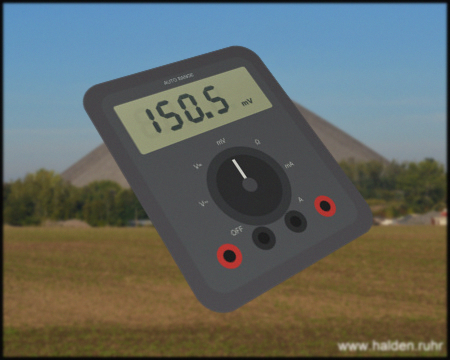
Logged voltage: 150.5; mV
